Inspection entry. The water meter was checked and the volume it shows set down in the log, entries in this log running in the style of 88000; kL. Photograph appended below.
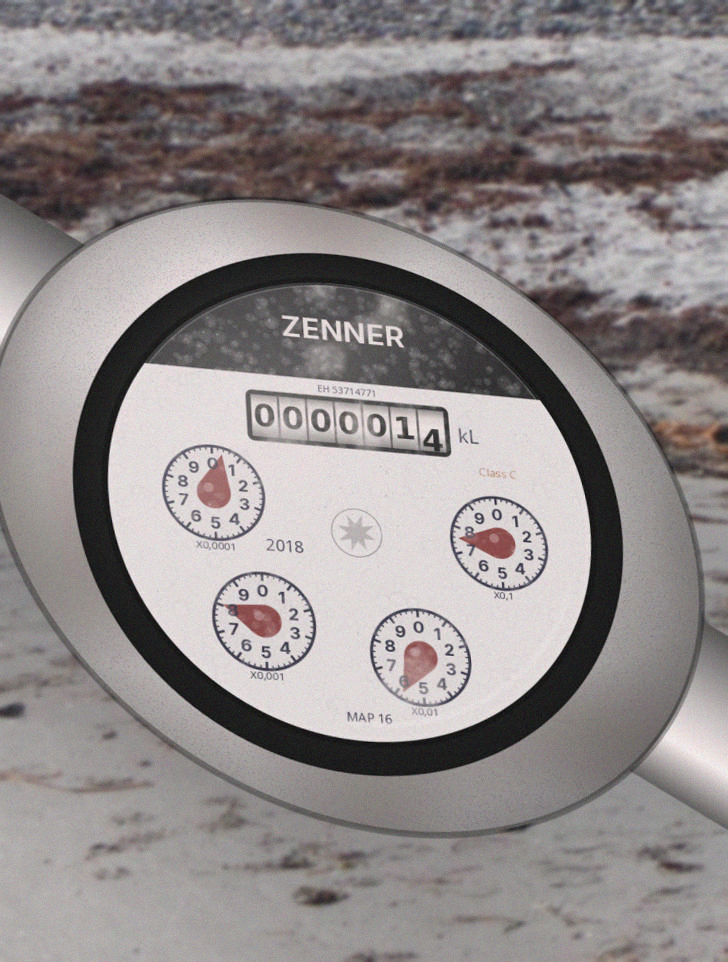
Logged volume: 13.7580; kL
